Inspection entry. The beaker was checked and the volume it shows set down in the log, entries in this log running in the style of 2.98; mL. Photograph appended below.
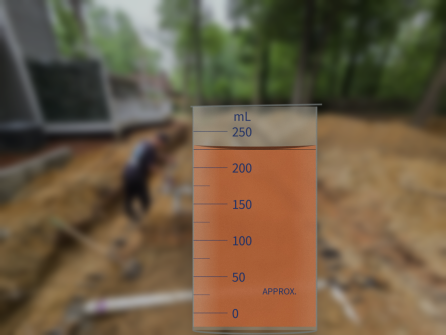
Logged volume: 225; mL
